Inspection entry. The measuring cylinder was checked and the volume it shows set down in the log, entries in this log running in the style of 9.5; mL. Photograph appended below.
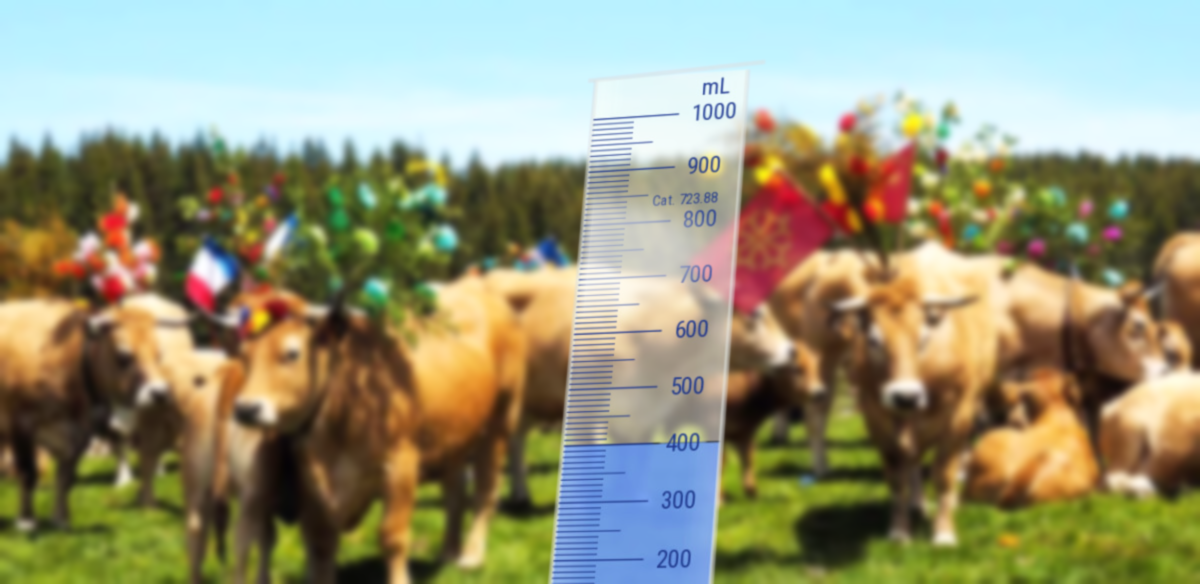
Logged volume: 400; mL
